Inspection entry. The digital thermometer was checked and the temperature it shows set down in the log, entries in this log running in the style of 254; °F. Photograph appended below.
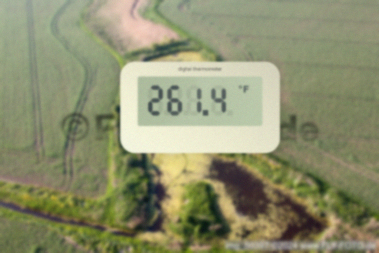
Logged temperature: 261.4; °F
